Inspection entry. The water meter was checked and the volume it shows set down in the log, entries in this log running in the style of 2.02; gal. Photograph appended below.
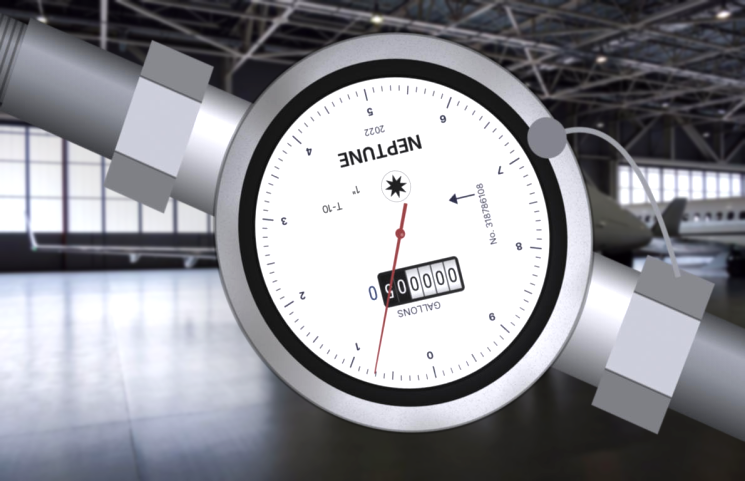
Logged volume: 50.7; gal
